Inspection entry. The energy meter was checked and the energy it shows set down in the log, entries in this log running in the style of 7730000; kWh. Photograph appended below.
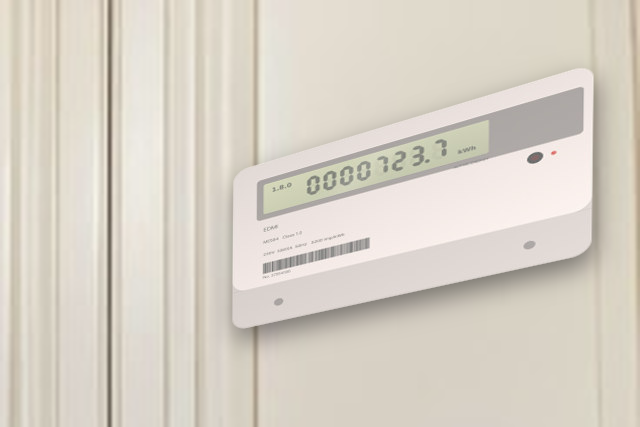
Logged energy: 723.7; kWh
